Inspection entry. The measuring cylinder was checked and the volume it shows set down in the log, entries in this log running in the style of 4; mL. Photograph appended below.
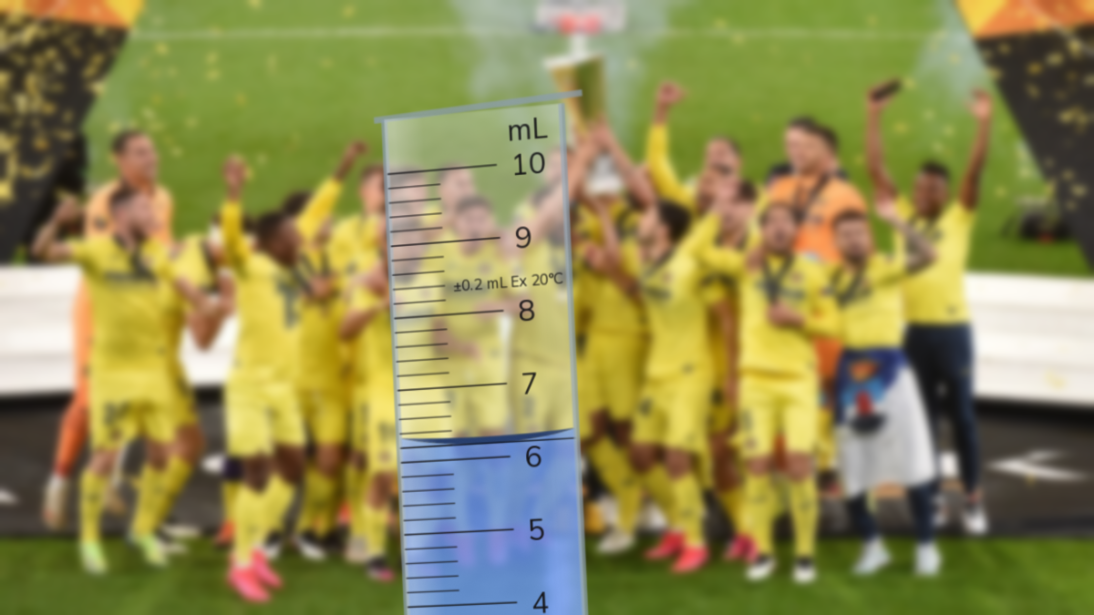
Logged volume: 6.2; mL
